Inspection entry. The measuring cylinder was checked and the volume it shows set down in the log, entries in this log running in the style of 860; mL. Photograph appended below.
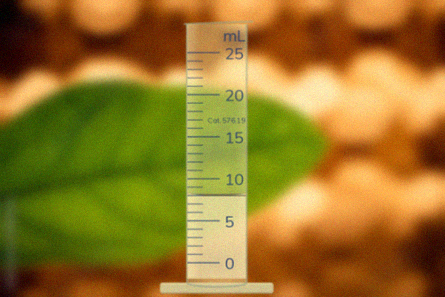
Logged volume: 8; mL
